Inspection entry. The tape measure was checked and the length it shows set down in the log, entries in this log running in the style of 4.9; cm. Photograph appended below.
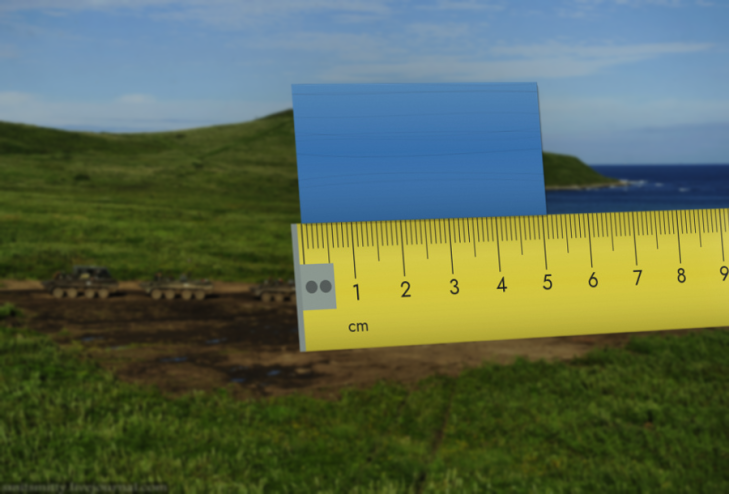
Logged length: 5.1; cm
